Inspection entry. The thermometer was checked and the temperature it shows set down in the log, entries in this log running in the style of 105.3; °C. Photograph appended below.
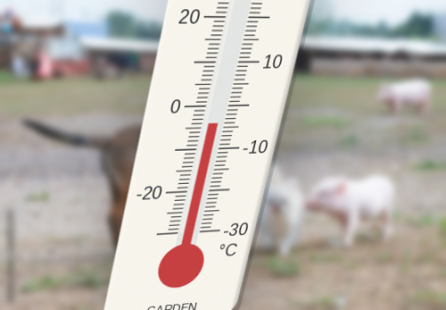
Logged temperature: -4; °C
